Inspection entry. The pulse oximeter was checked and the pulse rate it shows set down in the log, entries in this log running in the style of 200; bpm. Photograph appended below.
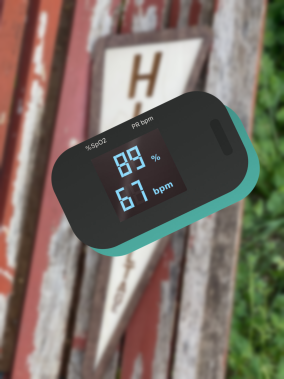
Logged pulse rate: 67; bpm
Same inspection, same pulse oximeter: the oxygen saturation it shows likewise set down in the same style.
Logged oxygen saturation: 89; %
